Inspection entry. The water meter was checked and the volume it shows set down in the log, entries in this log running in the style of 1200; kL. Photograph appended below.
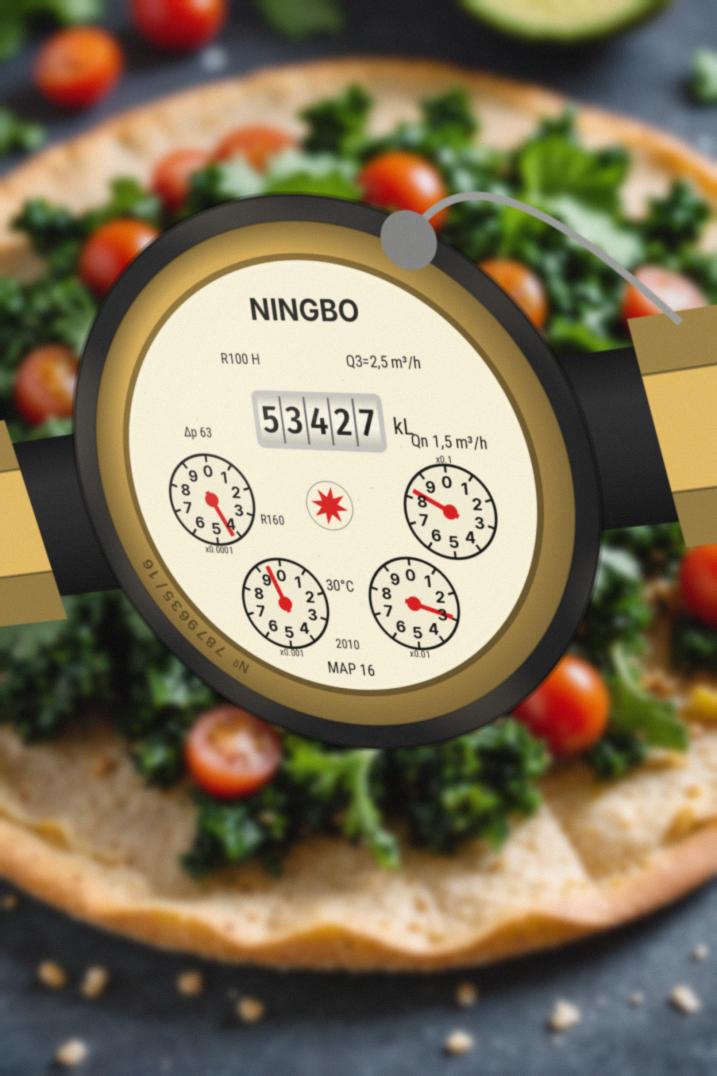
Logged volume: 53427.8294; kL
